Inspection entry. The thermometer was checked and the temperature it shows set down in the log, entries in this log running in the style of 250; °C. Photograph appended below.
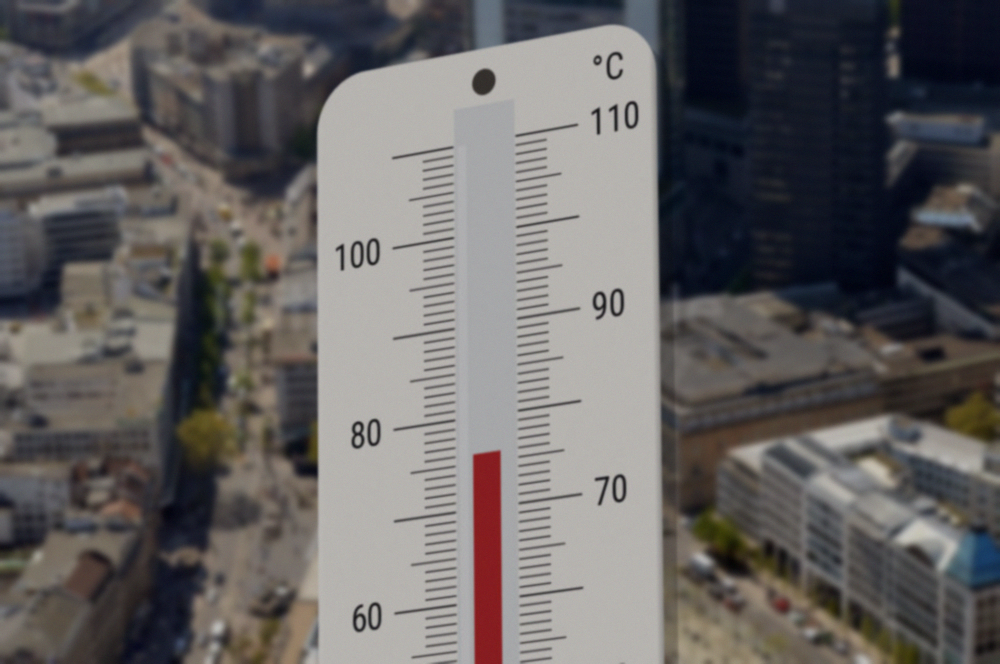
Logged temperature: 76; °C
